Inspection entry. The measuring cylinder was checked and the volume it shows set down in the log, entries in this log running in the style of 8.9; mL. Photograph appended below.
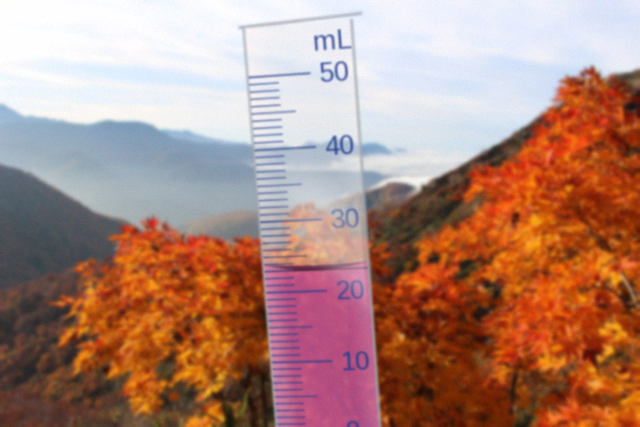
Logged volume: 23; mL
